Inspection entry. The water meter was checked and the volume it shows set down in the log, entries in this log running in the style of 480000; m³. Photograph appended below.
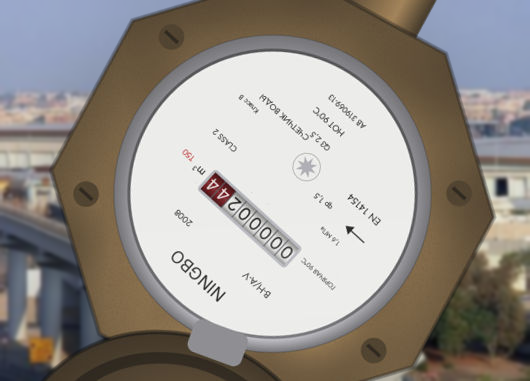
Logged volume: 2.44; m³
